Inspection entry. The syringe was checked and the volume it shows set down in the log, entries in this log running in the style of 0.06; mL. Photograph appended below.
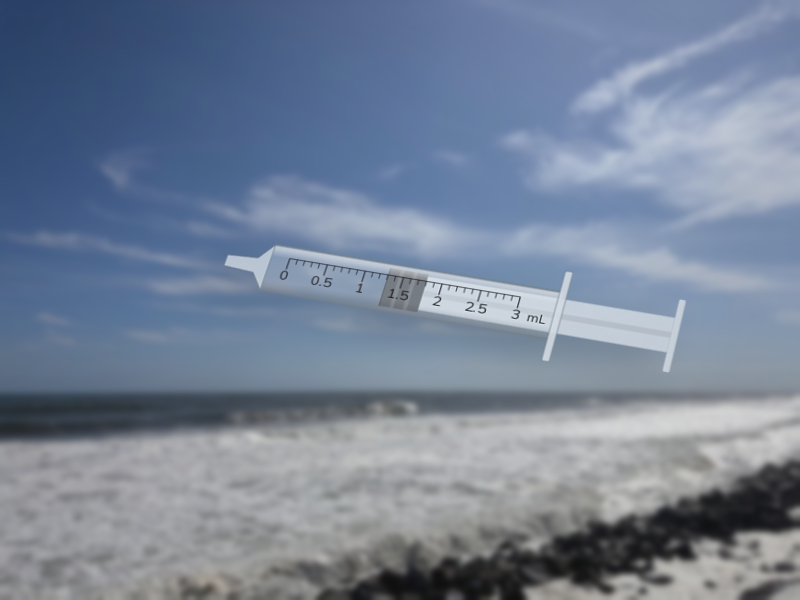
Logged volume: 1.3; mL
